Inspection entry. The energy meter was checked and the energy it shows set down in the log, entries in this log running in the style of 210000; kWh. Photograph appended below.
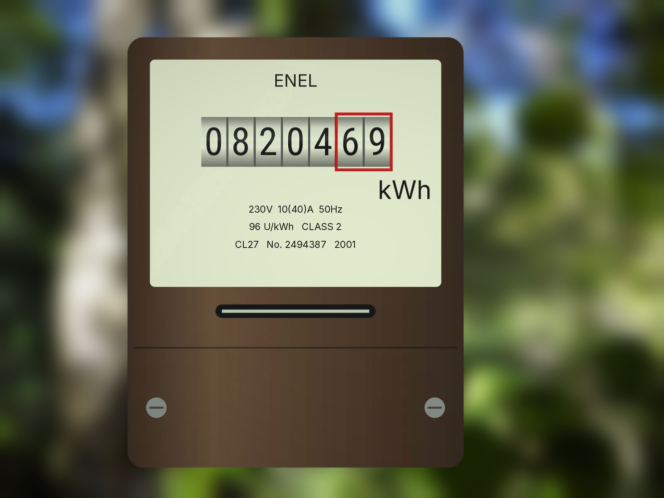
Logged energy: 8204.69; kWh
